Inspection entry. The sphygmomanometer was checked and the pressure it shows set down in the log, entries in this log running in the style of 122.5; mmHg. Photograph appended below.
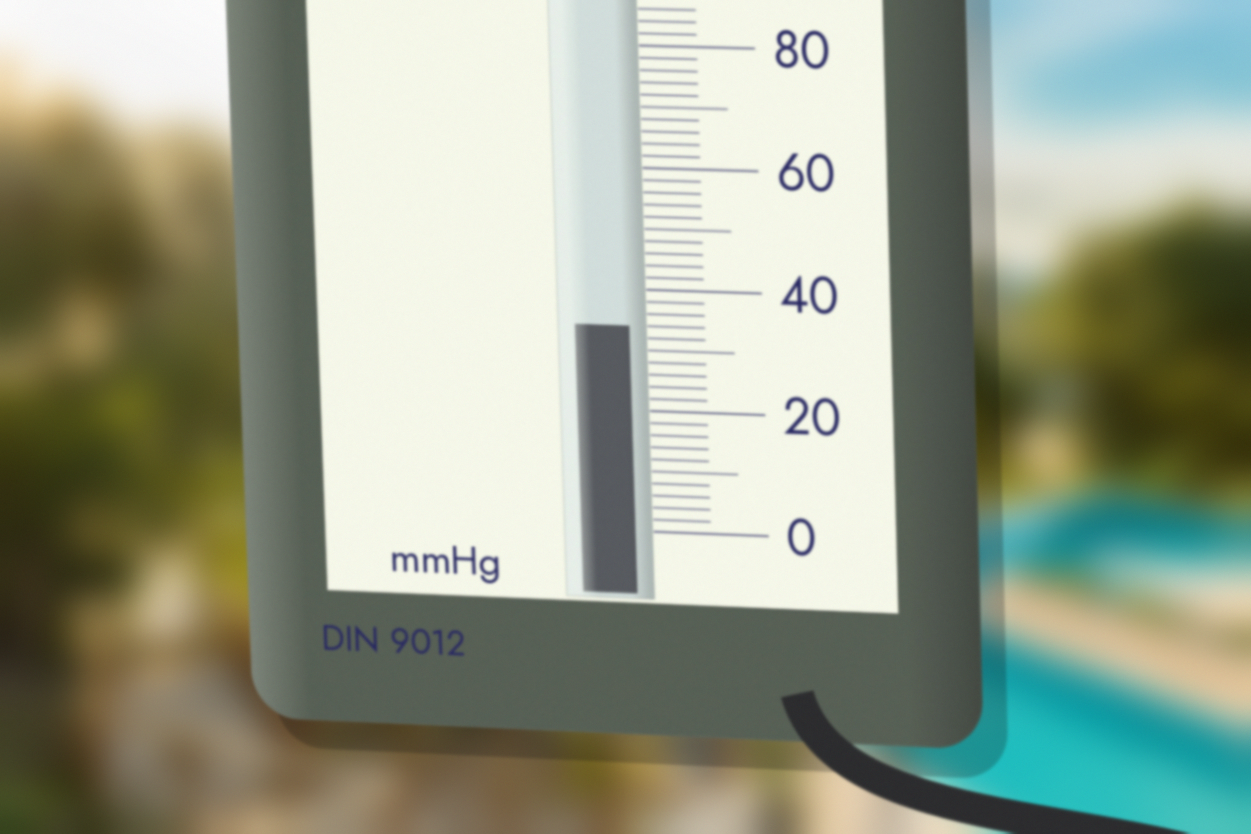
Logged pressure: 34; mmHg
